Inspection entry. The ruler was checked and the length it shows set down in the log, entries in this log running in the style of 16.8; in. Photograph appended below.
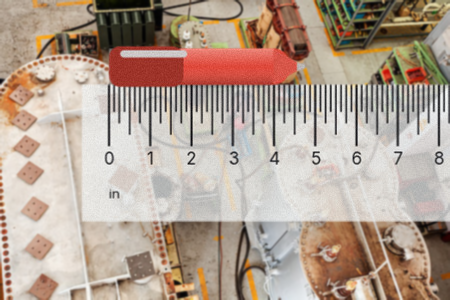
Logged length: 4.75; in
